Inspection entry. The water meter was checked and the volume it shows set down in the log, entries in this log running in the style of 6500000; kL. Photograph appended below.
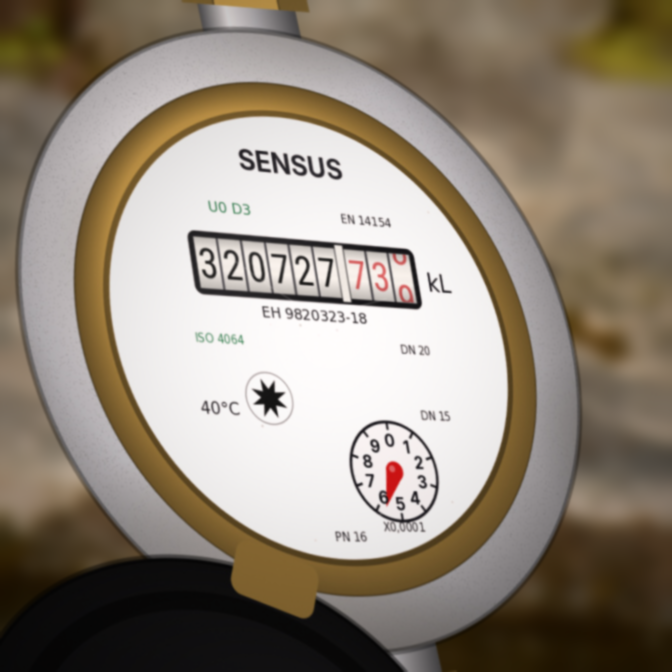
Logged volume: 320727.7385; kL
